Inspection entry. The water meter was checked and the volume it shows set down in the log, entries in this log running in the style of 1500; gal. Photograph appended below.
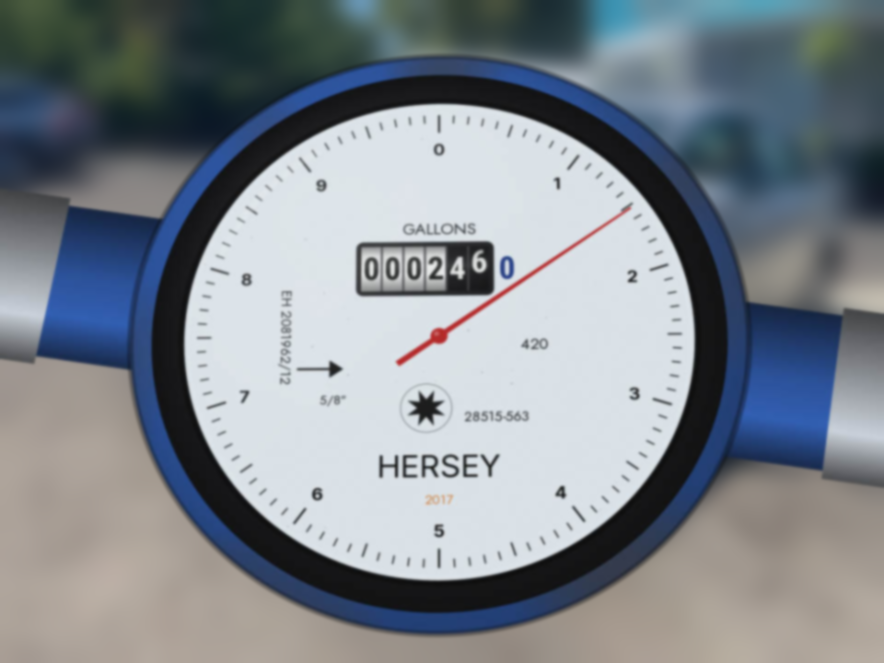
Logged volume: 2461.5; gal
